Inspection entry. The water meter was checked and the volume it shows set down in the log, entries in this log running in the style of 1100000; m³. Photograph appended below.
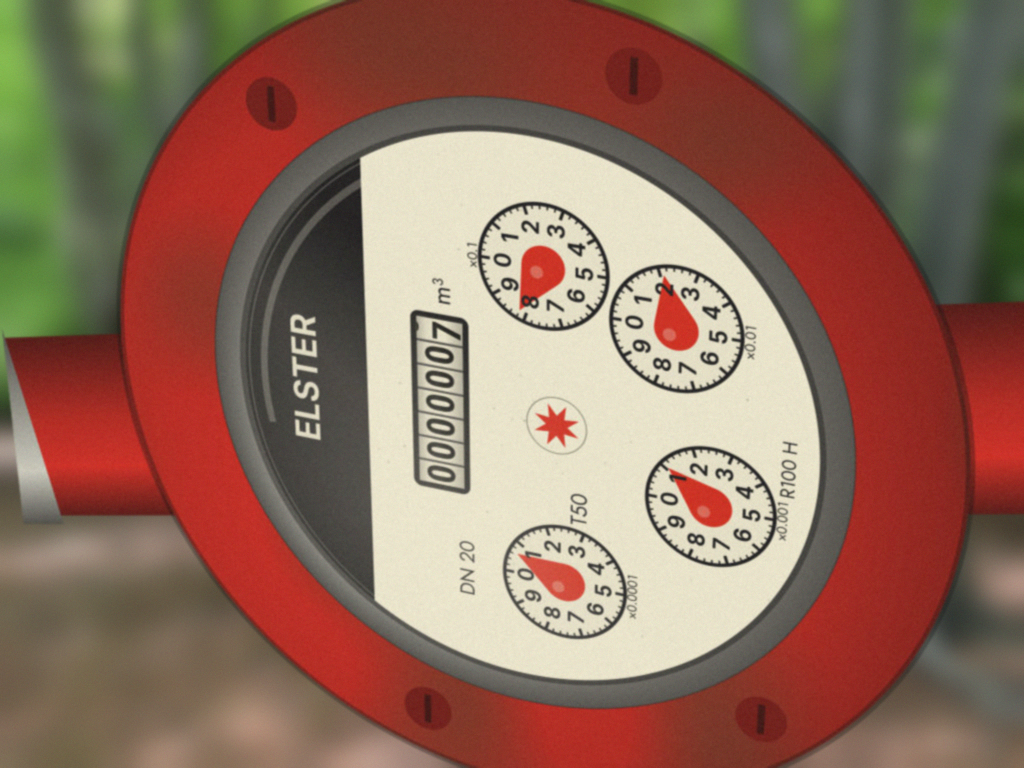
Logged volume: 6.8210; m³
